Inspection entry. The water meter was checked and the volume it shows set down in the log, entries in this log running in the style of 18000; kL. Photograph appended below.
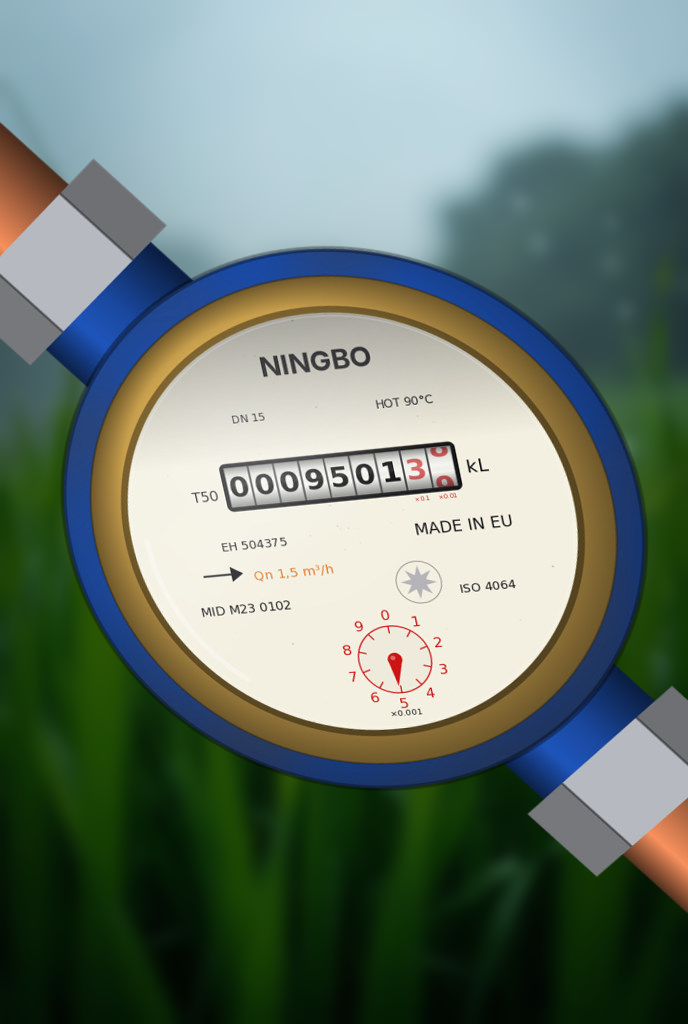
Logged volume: 9501.385; kL
